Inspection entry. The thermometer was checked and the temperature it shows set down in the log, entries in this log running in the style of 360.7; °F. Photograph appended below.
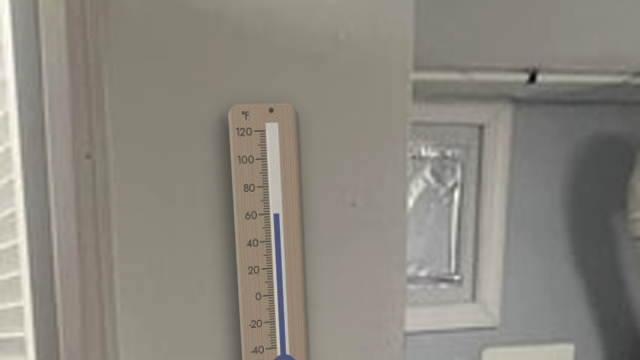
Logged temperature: 60; °F
